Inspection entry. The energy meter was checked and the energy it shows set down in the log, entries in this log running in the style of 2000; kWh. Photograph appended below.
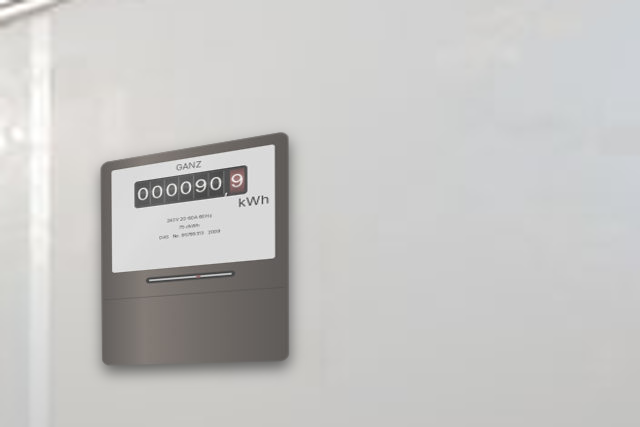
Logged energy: 90.9; kWh
